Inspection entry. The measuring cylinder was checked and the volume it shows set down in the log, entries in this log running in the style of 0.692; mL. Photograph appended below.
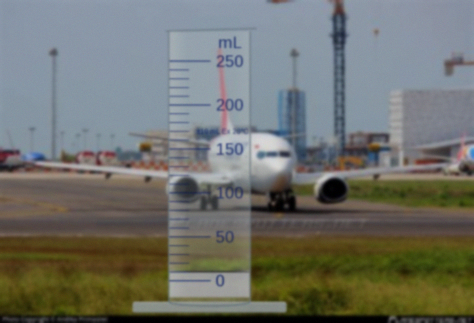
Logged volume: 10; mL
